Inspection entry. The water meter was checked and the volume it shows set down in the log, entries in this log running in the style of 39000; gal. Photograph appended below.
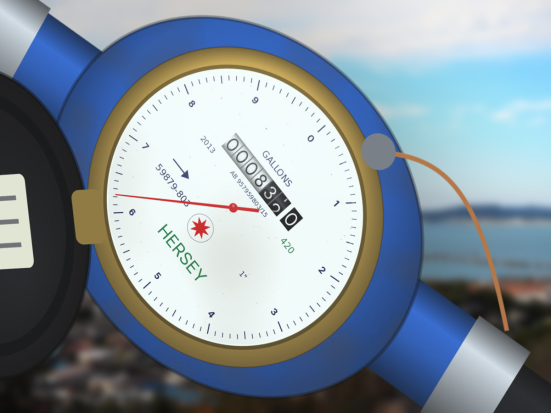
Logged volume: 8316.2; gal
